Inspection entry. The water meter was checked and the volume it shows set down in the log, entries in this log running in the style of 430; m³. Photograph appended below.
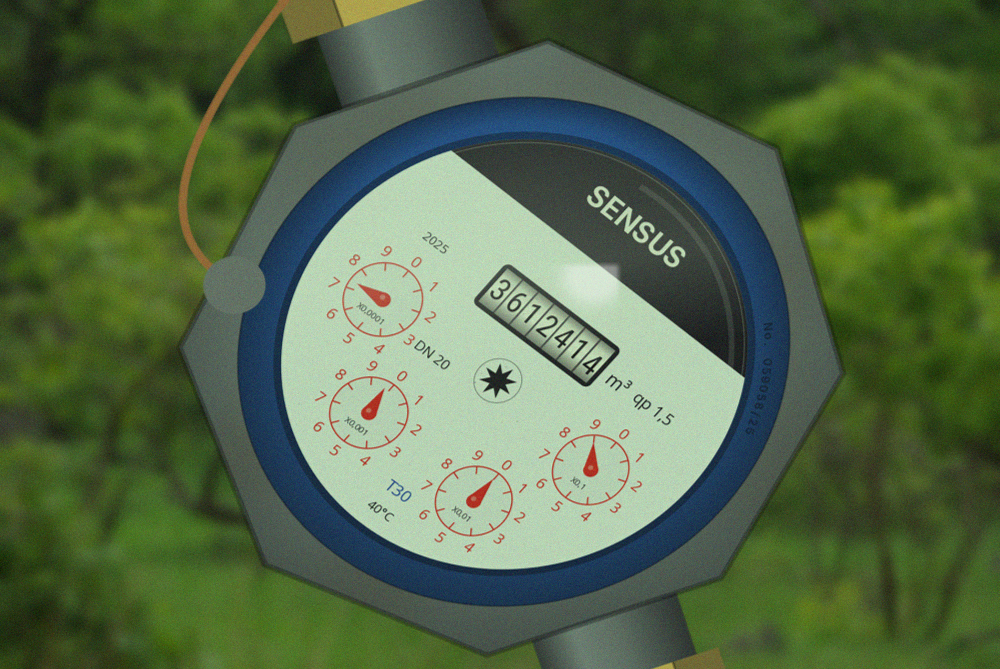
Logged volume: 3612413.8997; m³
